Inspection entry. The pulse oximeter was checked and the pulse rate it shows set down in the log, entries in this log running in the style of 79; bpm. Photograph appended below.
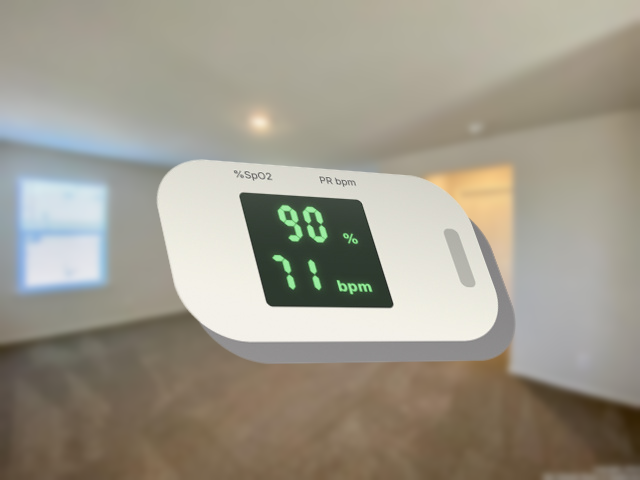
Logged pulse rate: 71; bpm
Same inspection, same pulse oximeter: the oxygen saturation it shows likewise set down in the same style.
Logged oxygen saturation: 90; %
